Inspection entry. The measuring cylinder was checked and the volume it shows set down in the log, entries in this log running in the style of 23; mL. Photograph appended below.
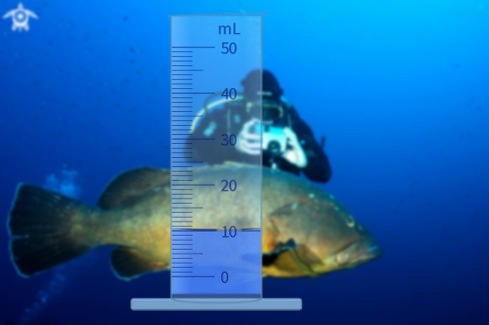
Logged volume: 10; mL
